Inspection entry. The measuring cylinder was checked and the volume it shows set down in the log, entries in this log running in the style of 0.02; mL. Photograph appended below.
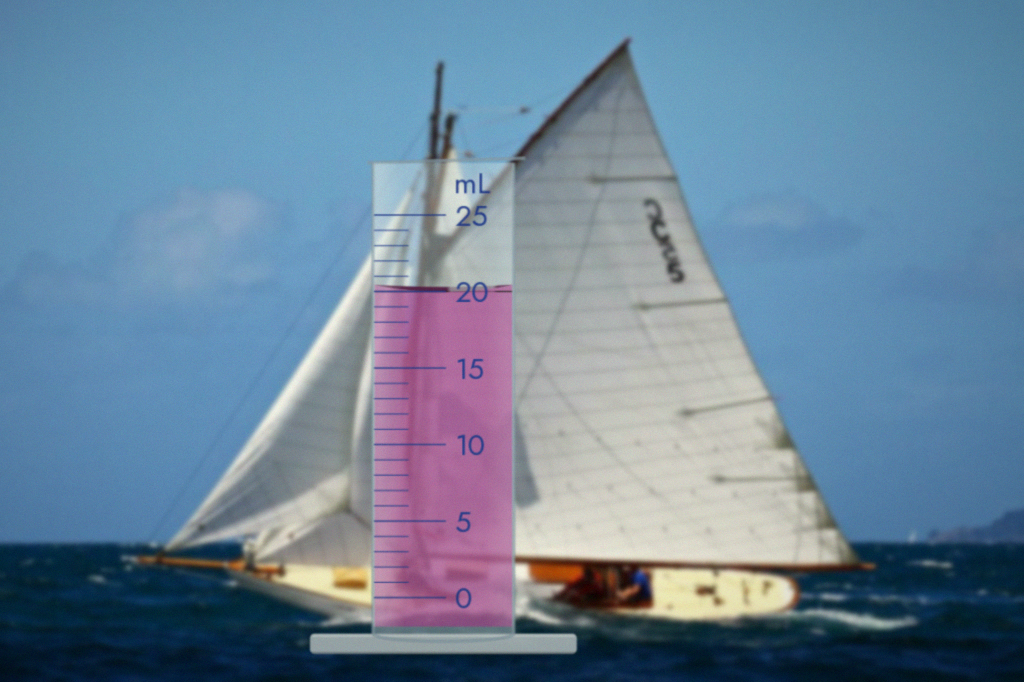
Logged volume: 20; mL
